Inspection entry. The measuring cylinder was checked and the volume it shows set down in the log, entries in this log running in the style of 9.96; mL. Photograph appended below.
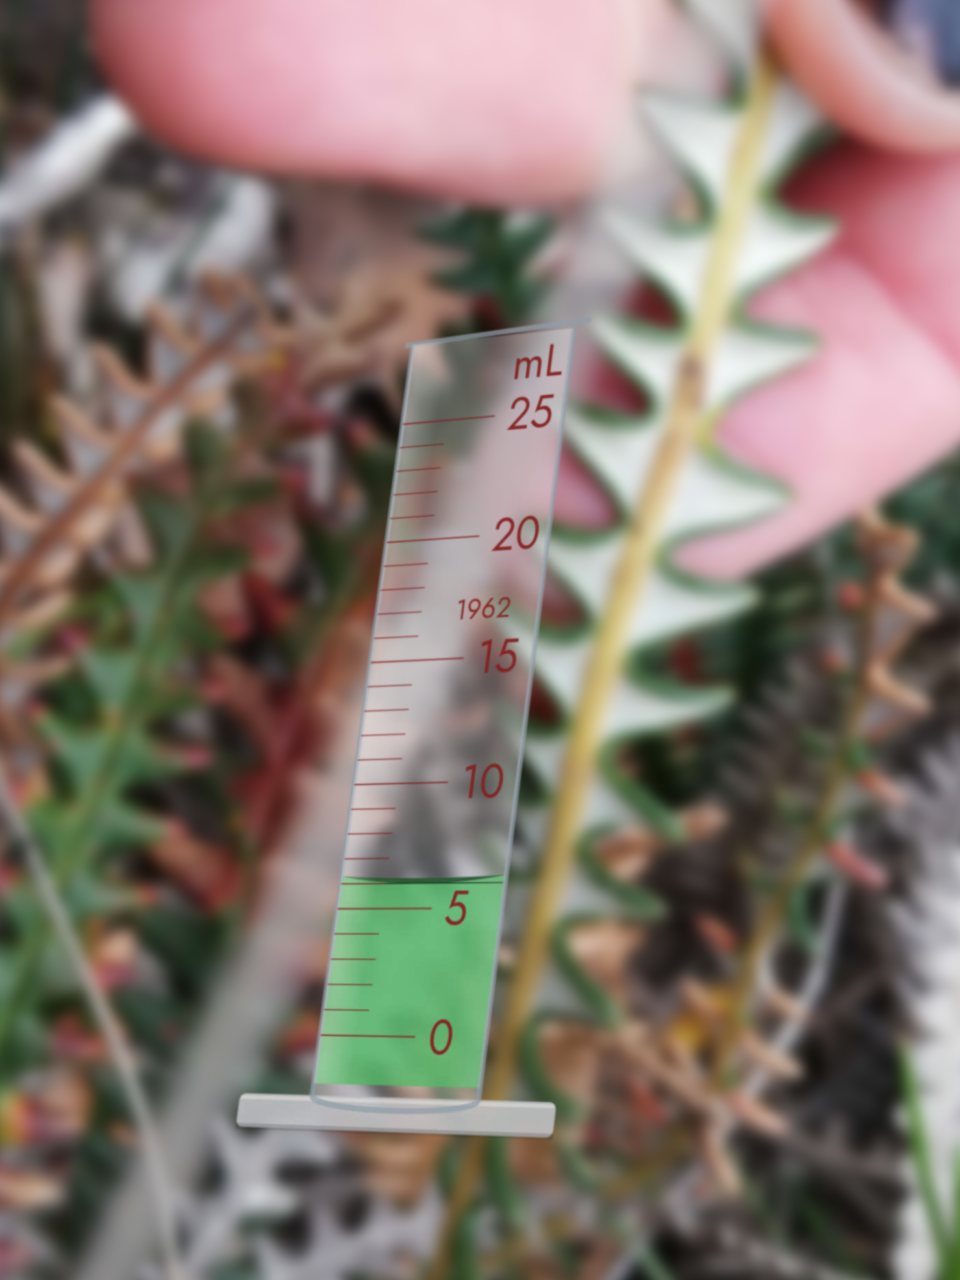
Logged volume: 6; mL
